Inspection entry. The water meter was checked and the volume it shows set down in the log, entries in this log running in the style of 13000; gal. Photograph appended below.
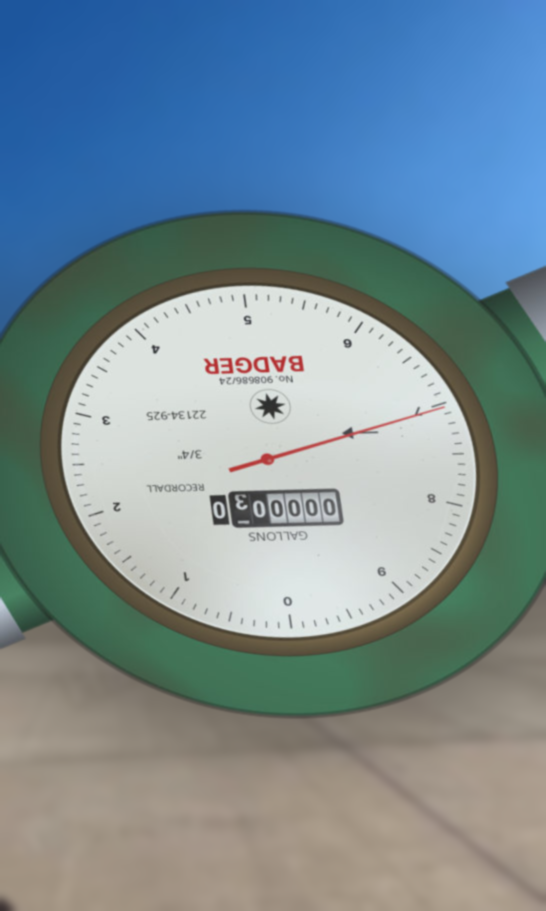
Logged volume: 27.0; gal
